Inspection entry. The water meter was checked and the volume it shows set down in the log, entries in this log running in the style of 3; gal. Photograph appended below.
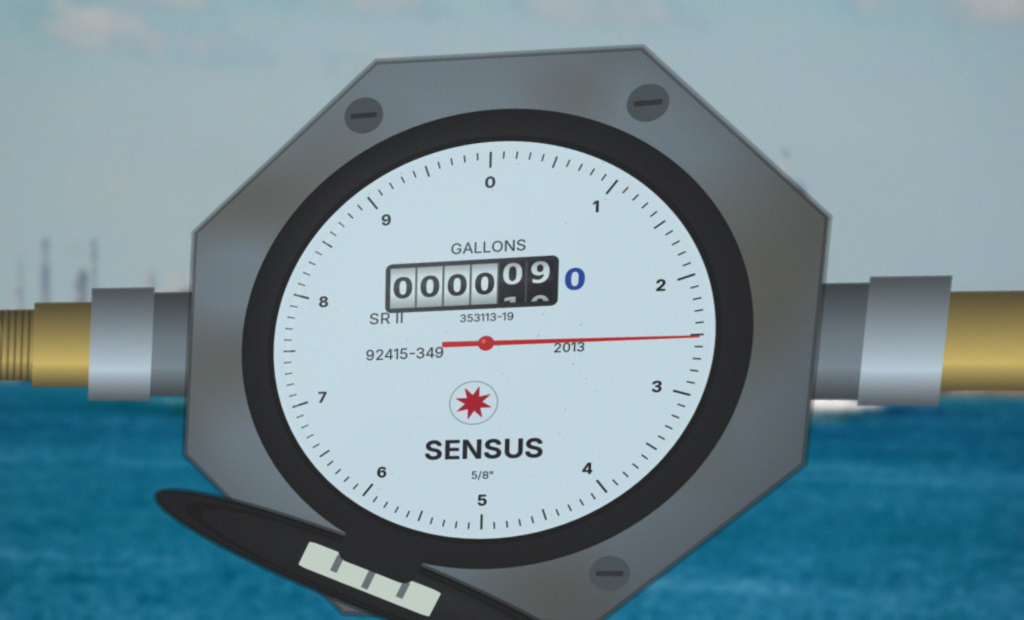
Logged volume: 92.5; gal
